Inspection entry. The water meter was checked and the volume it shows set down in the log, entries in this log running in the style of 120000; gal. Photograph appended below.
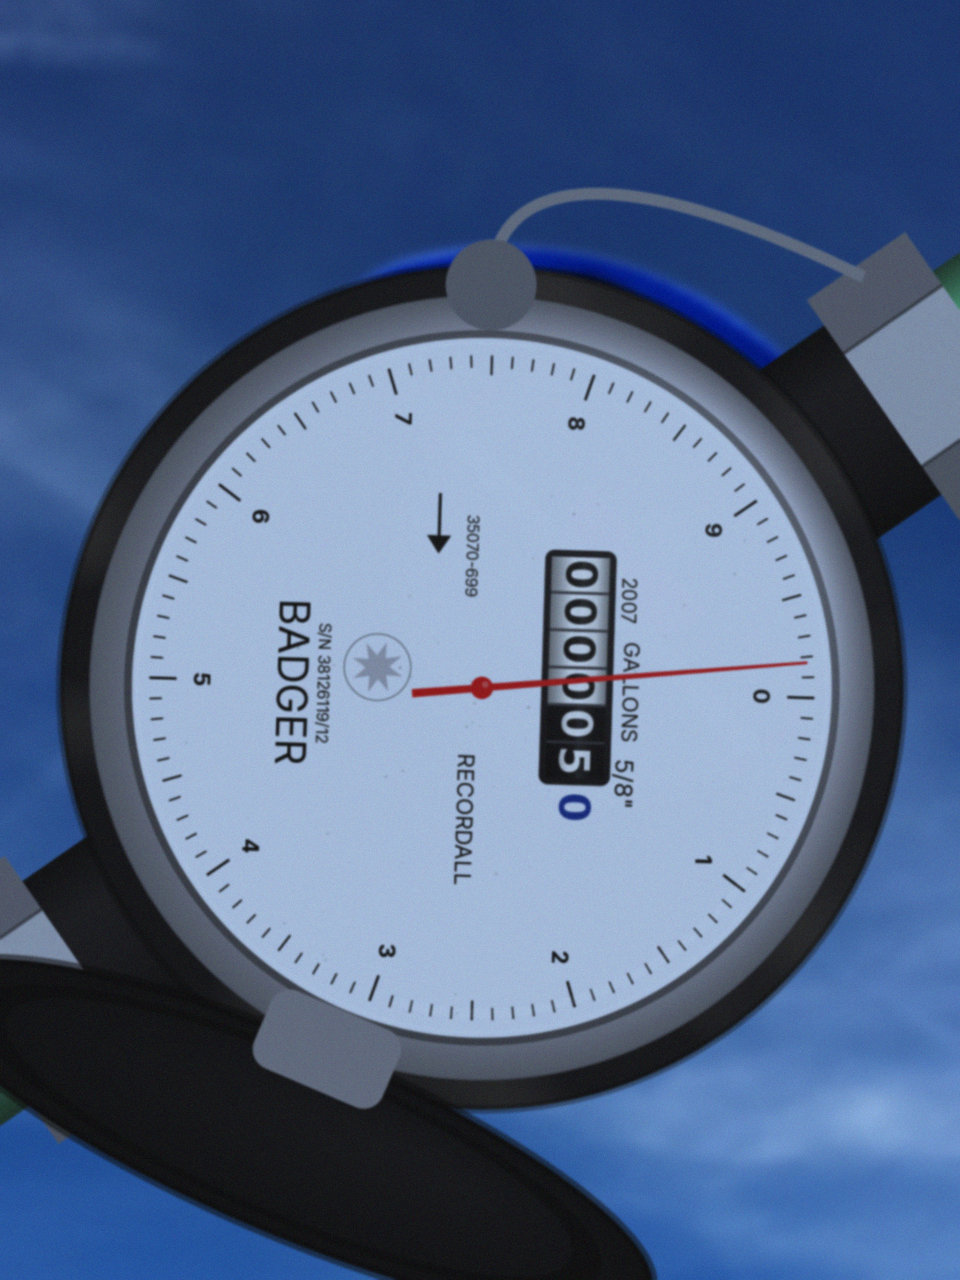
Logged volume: 49.8; gal
